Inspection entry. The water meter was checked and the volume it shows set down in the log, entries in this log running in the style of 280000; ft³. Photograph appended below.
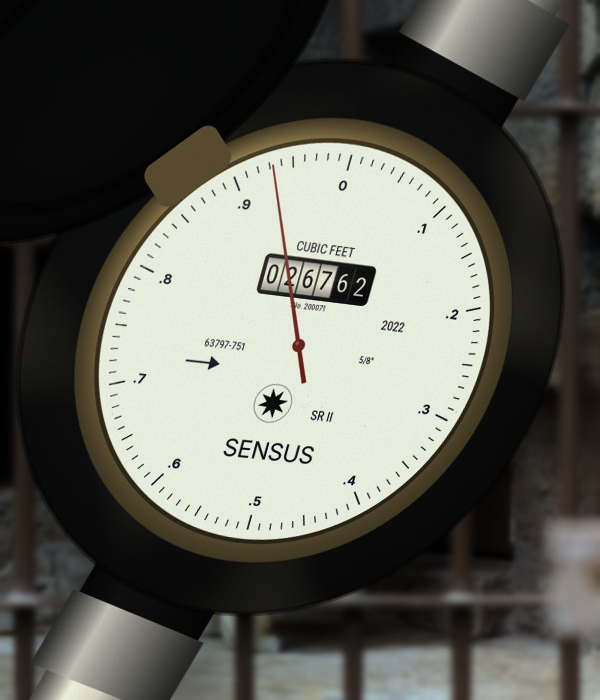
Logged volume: 26761.93; ft³
